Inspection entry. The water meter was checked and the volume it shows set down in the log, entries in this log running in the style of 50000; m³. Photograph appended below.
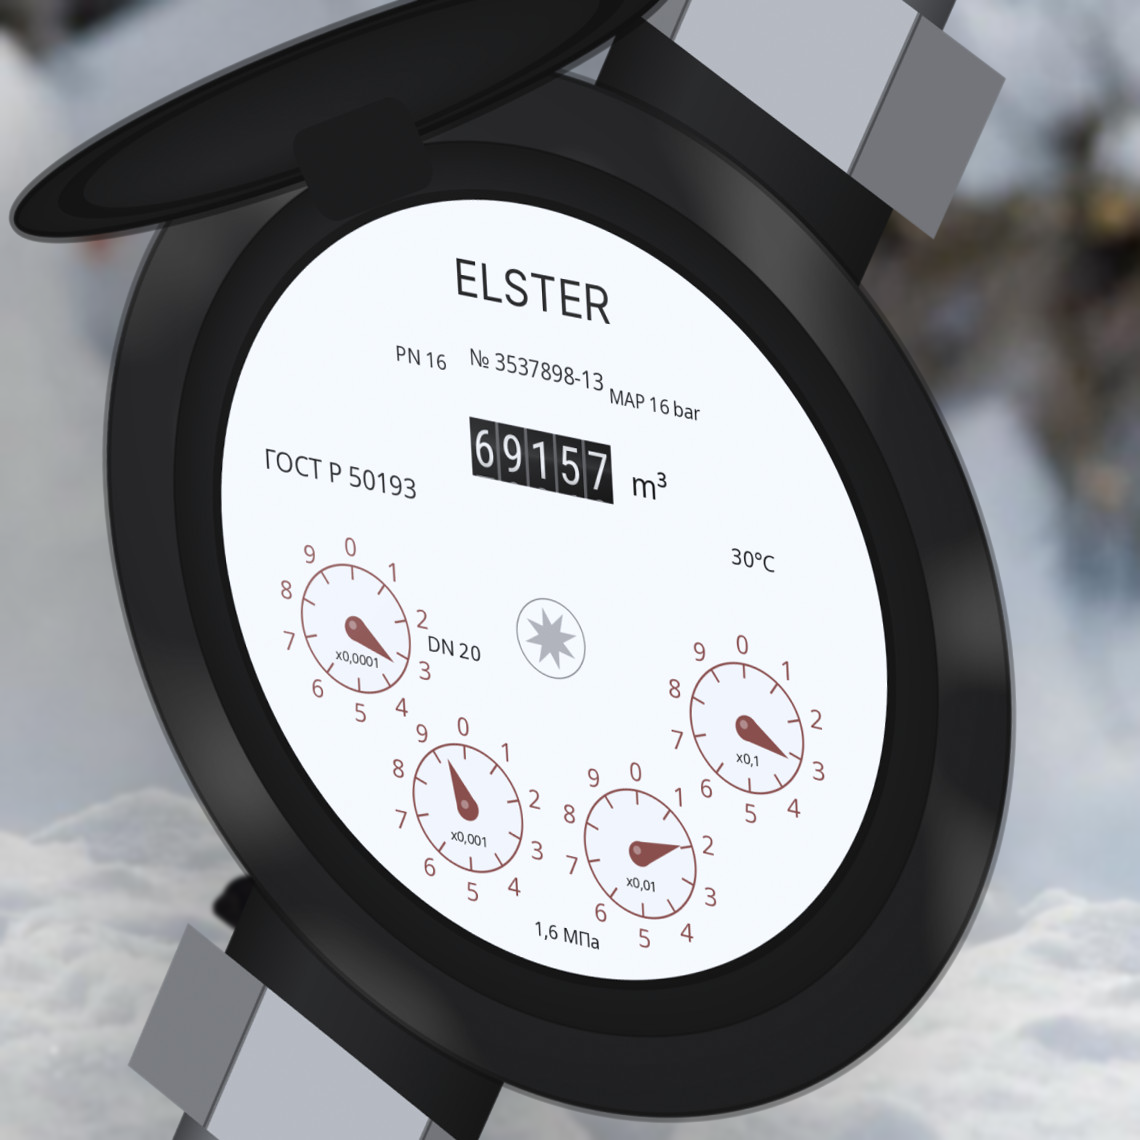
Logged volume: 69157.3193; m³
